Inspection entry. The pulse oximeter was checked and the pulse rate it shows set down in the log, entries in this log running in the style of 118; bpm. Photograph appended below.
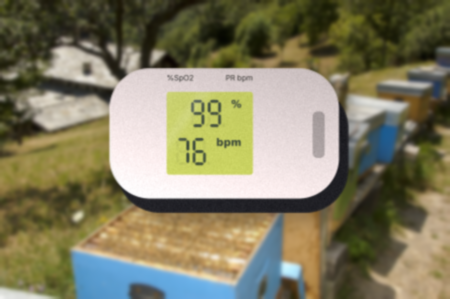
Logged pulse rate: 76; bpm
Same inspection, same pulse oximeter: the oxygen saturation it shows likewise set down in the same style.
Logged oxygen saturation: 99; %
